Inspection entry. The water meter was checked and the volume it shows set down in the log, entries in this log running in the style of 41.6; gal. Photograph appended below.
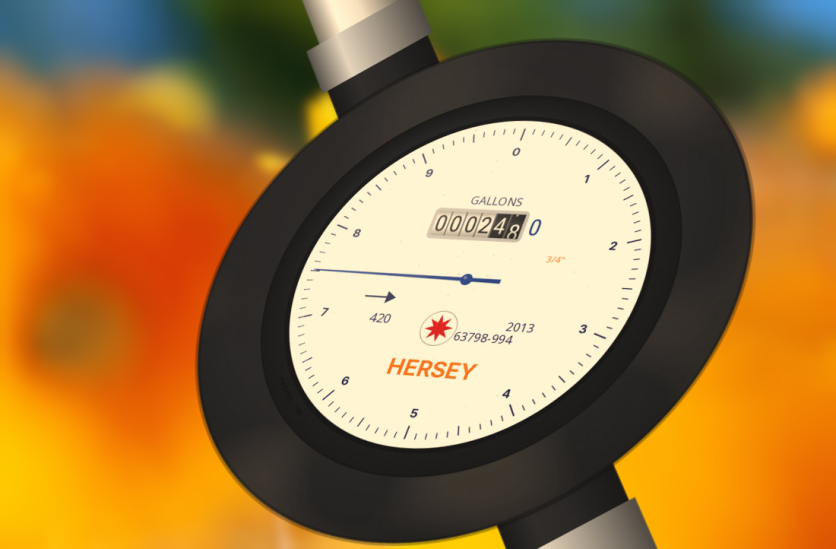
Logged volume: 2477.5; gal
